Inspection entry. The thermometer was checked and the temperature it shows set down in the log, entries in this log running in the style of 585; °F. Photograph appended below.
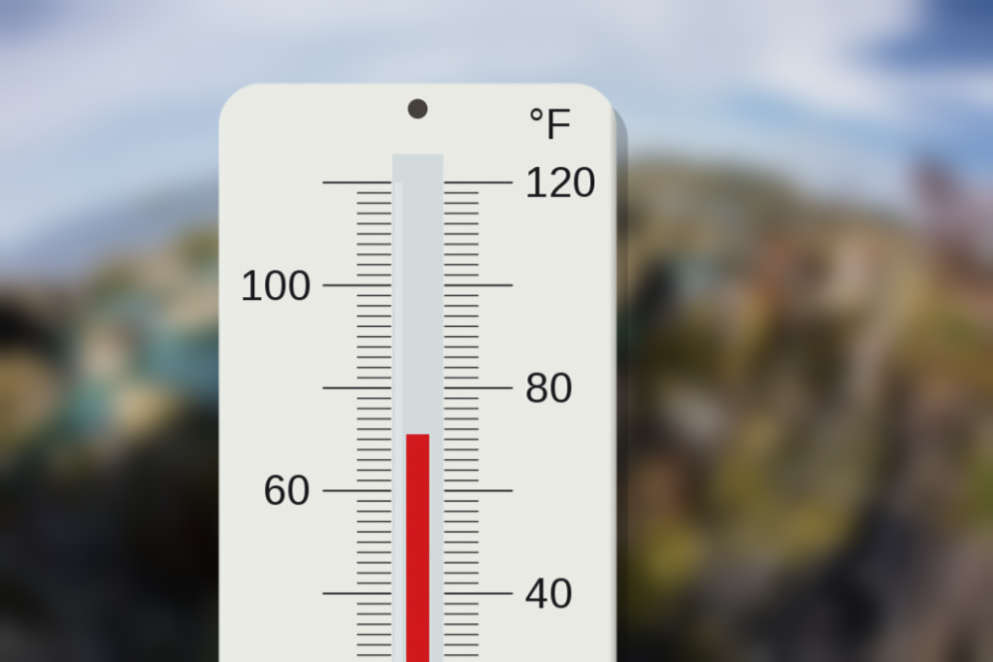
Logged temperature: 71; °F
